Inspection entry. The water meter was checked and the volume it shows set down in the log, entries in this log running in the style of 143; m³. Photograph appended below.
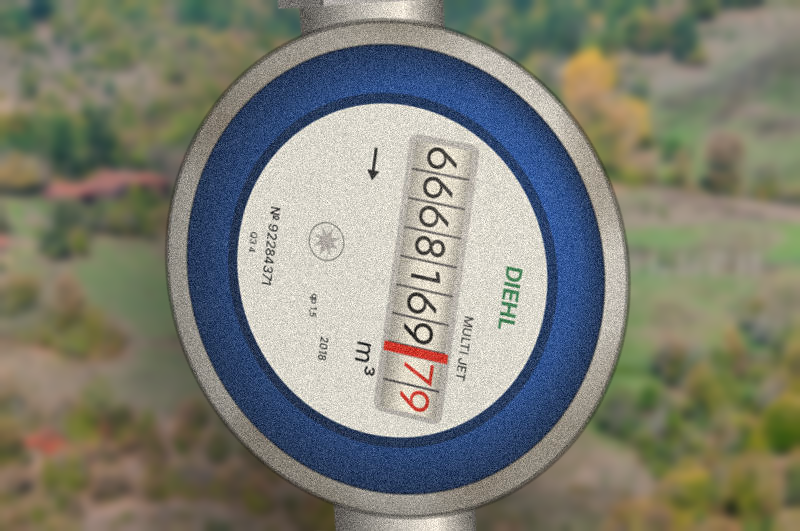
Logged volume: 6668169.79; m³
